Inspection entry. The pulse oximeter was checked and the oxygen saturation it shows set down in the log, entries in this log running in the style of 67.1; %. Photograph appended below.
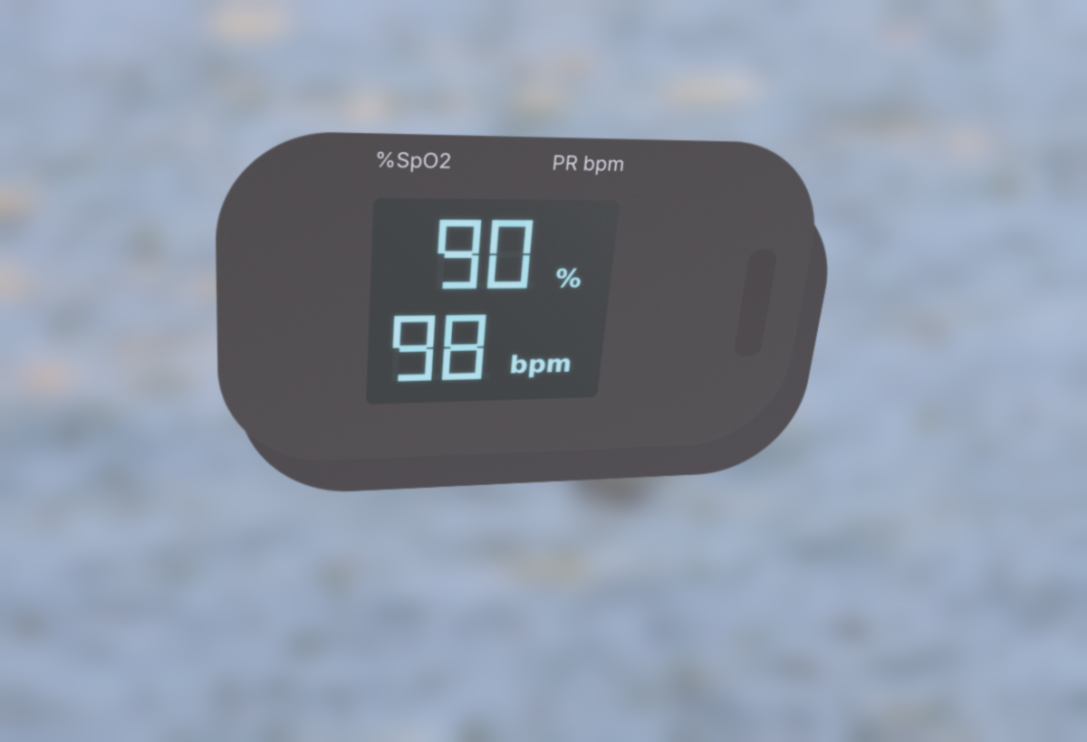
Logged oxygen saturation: 90; %
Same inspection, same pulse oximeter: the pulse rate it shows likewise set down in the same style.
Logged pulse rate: 98; bpm
